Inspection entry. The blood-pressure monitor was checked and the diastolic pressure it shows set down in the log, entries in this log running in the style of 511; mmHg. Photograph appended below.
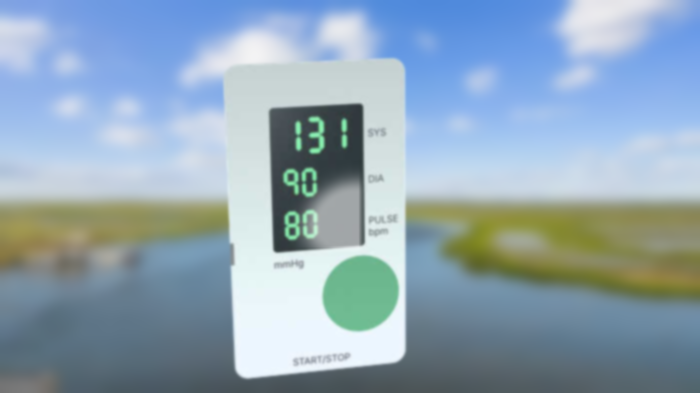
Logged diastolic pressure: 90; mmHg
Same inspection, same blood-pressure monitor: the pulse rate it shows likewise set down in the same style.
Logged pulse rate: 80; bpm
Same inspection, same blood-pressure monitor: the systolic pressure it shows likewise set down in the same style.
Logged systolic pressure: 131; mmHg
